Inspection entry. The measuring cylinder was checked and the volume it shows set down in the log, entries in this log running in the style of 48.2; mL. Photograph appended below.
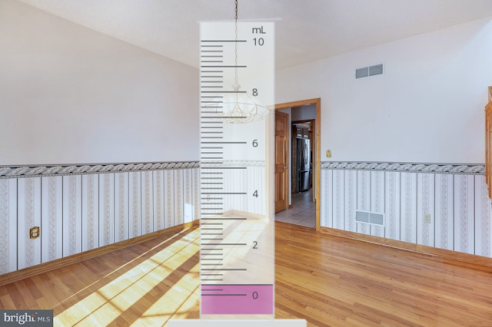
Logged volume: 0.4; mL
